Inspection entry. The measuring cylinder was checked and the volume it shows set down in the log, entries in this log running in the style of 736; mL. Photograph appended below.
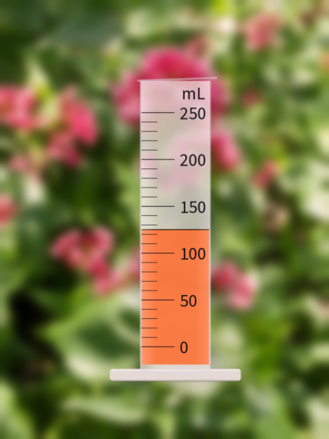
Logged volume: 125; mL
